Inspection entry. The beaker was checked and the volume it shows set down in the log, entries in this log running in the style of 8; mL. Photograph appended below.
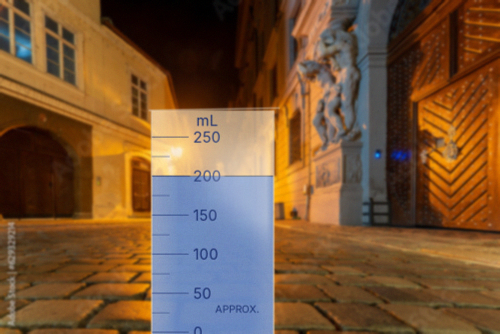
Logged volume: 200; mL
